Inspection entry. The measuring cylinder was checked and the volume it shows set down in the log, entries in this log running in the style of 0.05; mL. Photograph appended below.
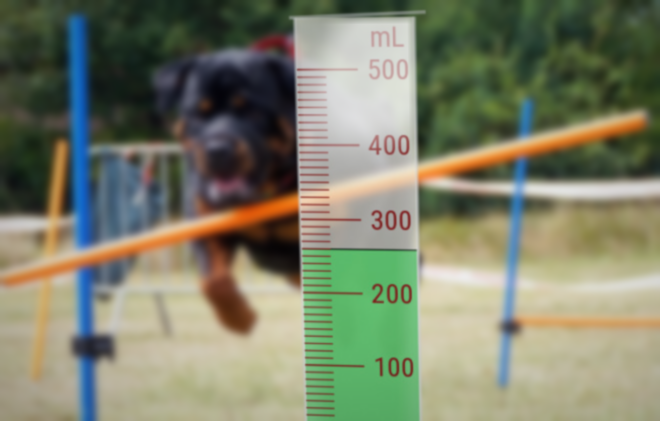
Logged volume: 260; mL
